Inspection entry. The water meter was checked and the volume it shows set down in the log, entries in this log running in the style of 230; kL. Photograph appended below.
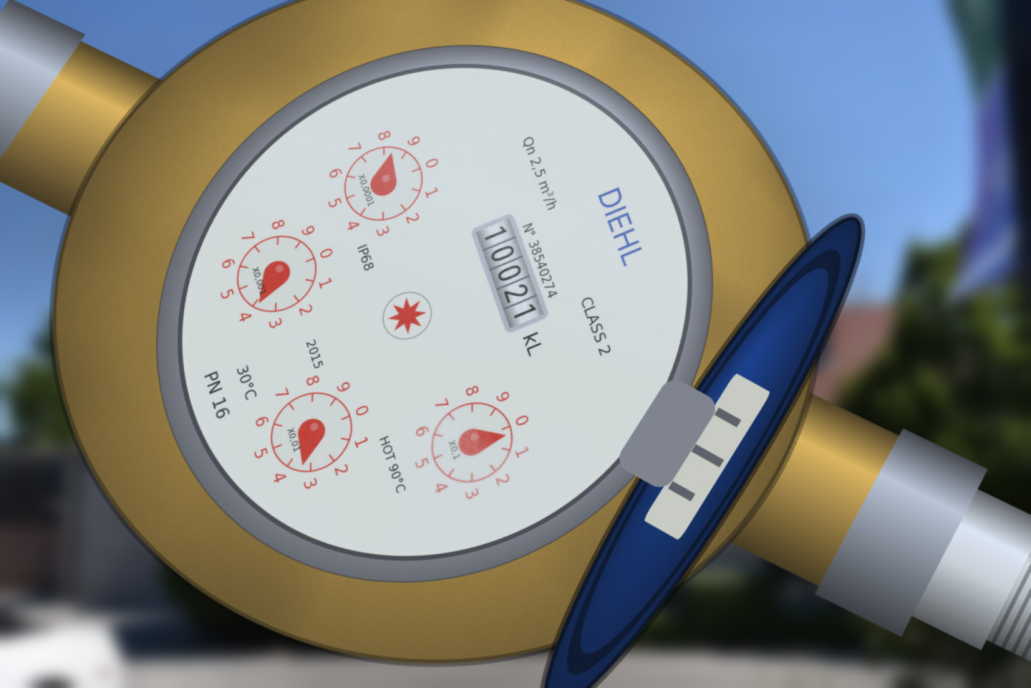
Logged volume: 10021.0338; kL
